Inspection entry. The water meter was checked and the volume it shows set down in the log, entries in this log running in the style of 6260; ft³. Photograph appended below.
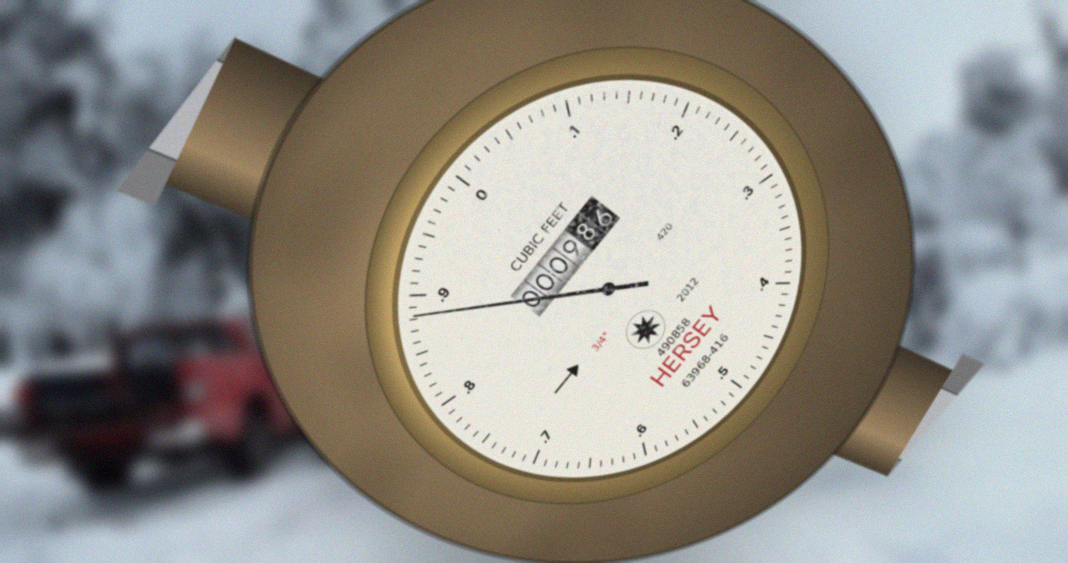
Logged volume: 985.88; ft³
